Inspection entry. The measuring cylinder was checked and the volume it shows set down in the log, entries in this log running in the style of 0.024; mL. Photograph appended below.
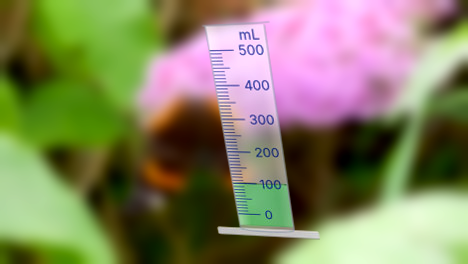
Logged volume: 100; mL
